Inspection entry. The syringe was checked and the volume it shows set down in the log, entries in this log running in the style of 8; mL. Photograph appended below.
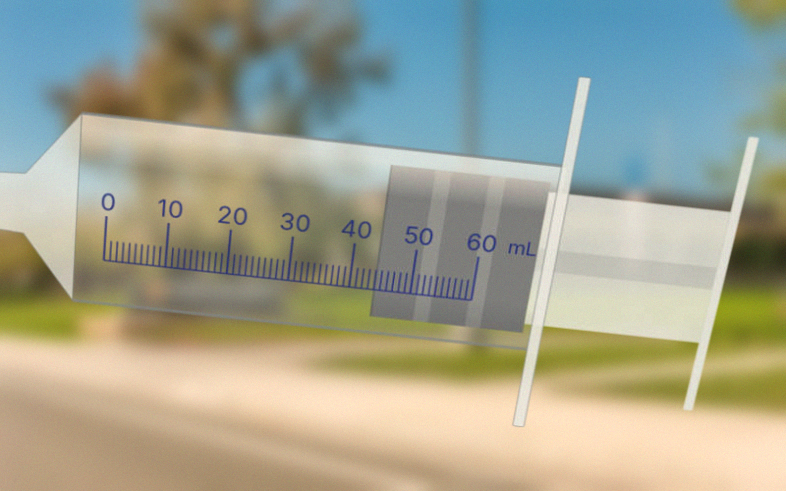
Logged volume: 44; mL
